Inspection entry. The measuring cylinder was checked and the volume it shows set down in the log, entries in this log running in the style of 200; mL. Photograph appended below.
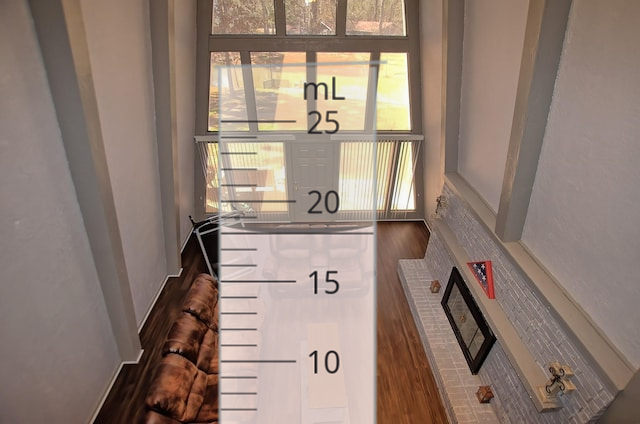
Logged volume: 18; mL
